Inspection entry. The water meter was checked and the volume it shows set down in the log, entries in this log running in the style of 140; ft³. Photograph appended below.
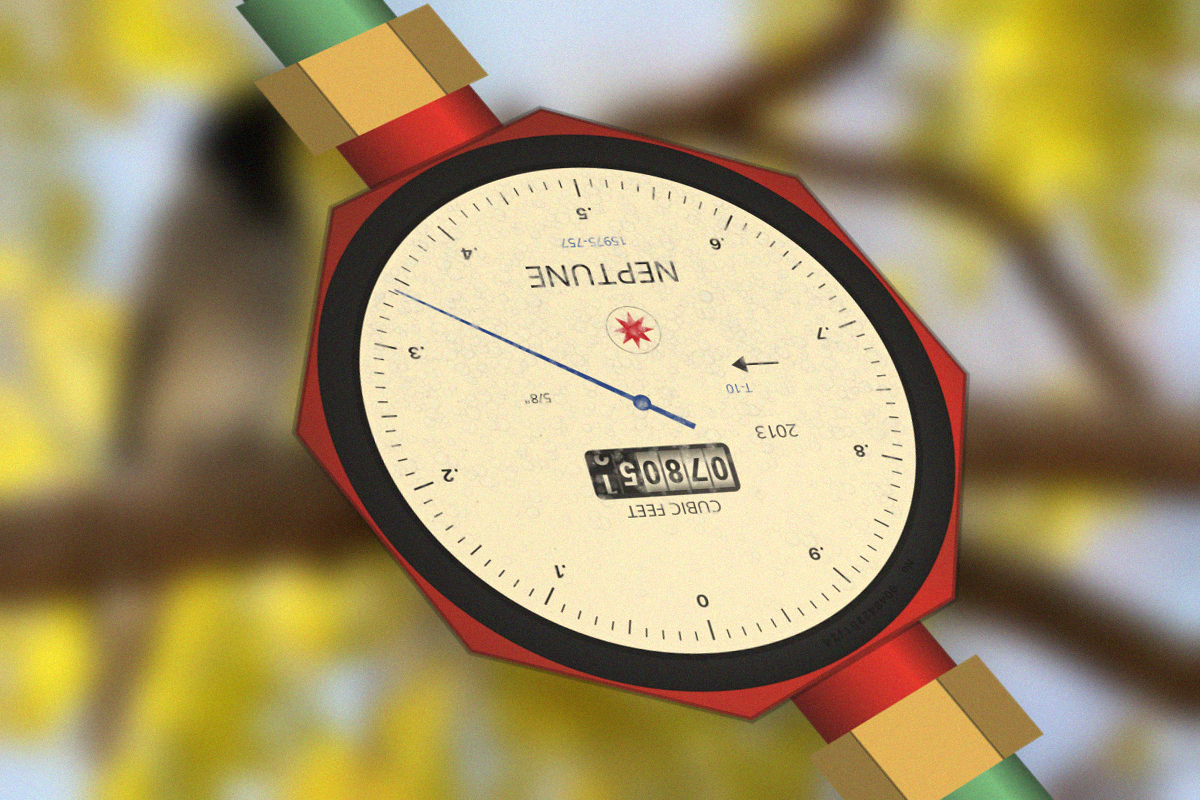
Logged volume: 78051.34; ft³
